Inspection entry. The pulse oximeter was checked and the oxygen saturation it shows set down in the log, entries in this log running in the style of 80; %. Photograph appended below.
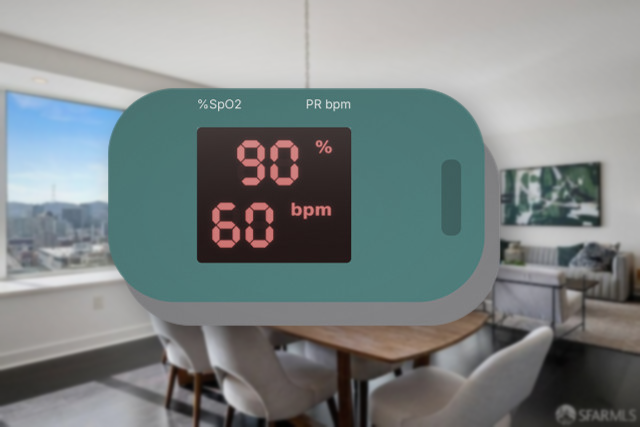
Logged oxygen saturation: 90; %
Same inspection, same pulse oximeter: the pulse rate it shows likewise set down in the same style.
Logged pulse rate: 60; bpm
